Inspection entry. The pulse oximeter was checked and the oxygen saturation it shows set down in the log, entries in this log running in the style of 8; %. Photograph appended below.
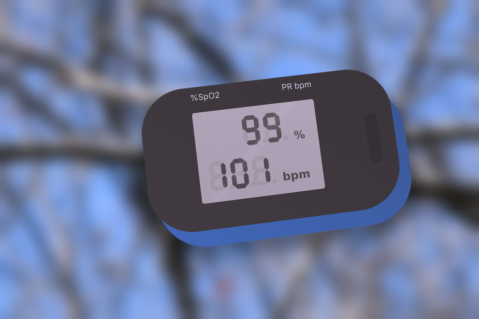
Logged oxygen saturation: 99; %
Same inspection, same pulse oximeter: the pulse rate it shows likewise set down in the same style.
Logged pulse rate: 101; bpm
